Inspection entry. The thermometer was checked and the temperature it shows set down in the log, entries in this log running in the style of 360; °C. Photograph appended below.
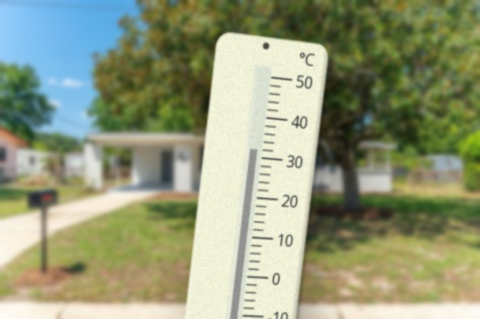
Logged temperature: 32; °C
